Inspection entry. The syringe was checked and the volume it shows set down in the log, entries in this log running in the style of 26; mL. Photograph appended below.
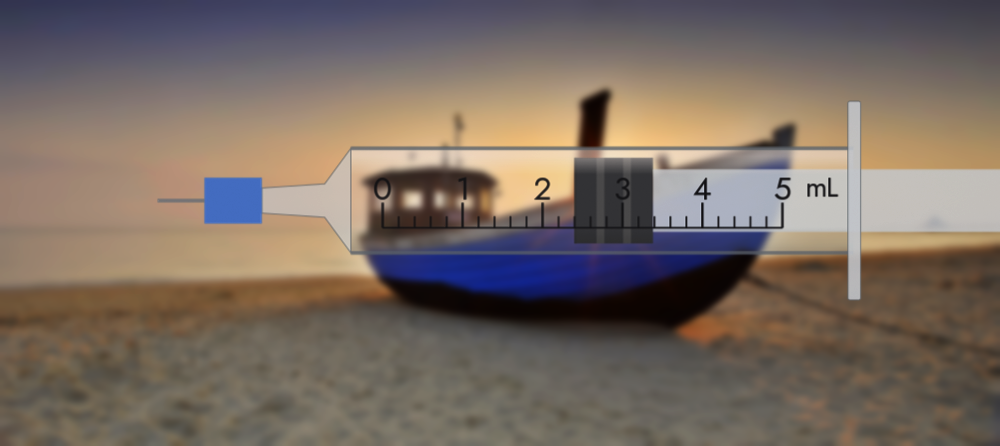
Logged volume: 2.4; mL
